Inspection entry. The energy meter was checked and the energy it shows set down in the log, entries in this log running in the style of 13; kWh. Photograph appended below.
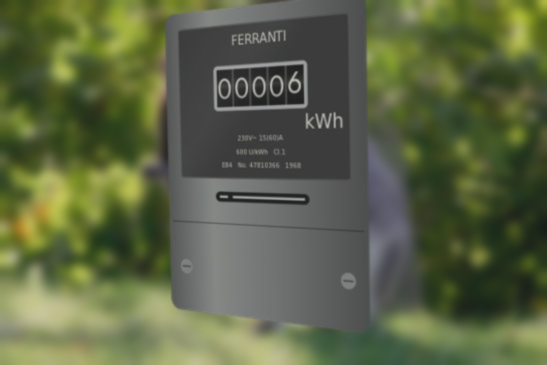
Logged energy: 6; kWh
